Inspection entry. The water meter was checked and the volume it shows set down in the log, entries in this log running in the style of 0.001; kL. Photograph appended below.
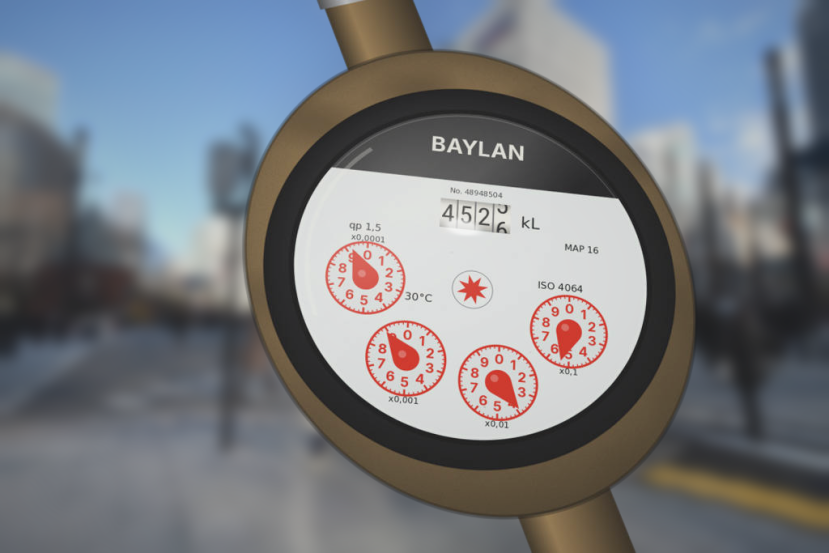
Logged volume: 4525.5389; kL
